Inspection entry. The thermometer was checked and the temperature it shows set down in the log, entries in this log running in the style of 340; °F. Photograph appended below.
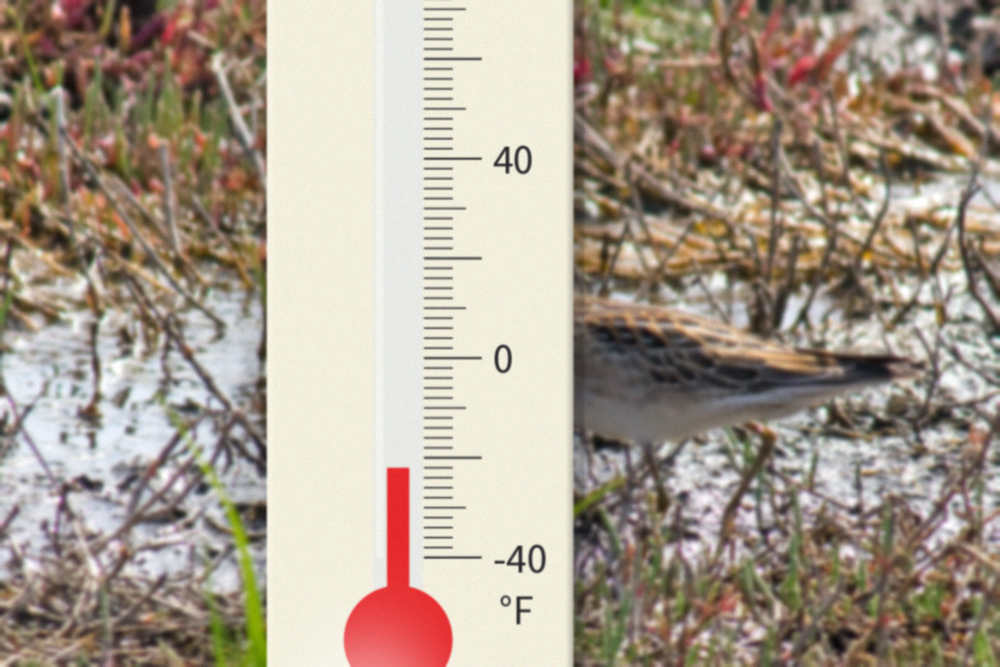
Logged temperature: -22; °F
